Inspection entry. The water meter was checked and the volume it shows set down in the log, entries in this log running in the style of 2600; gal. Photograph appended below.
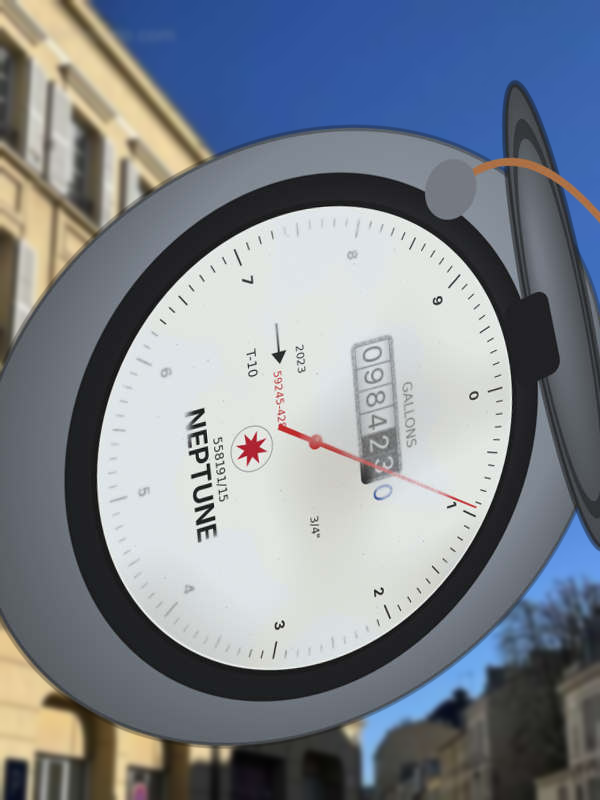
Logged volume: 984230.9; gal
